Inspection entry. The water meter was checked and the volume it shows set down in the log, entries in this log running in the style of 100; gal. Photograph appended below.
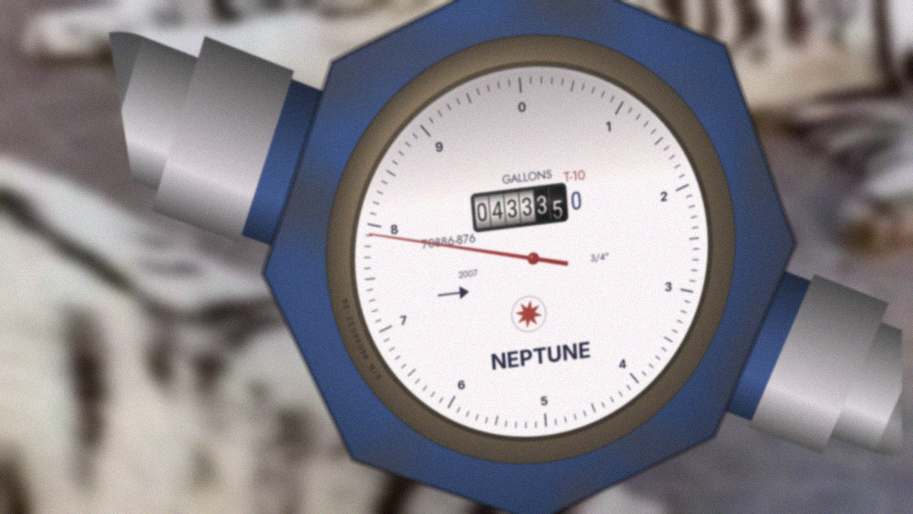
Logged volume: 433347.9; gal
